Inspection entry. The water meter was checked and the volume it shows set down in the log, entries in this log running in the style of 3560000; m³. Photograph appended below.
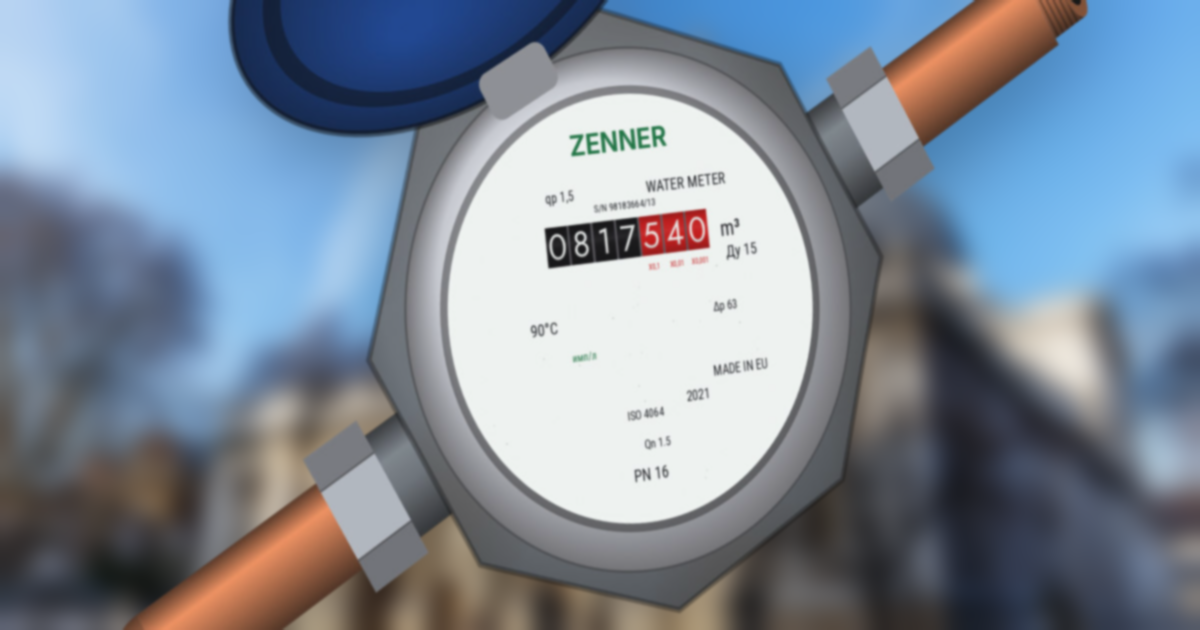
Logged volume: 817.540; m³
